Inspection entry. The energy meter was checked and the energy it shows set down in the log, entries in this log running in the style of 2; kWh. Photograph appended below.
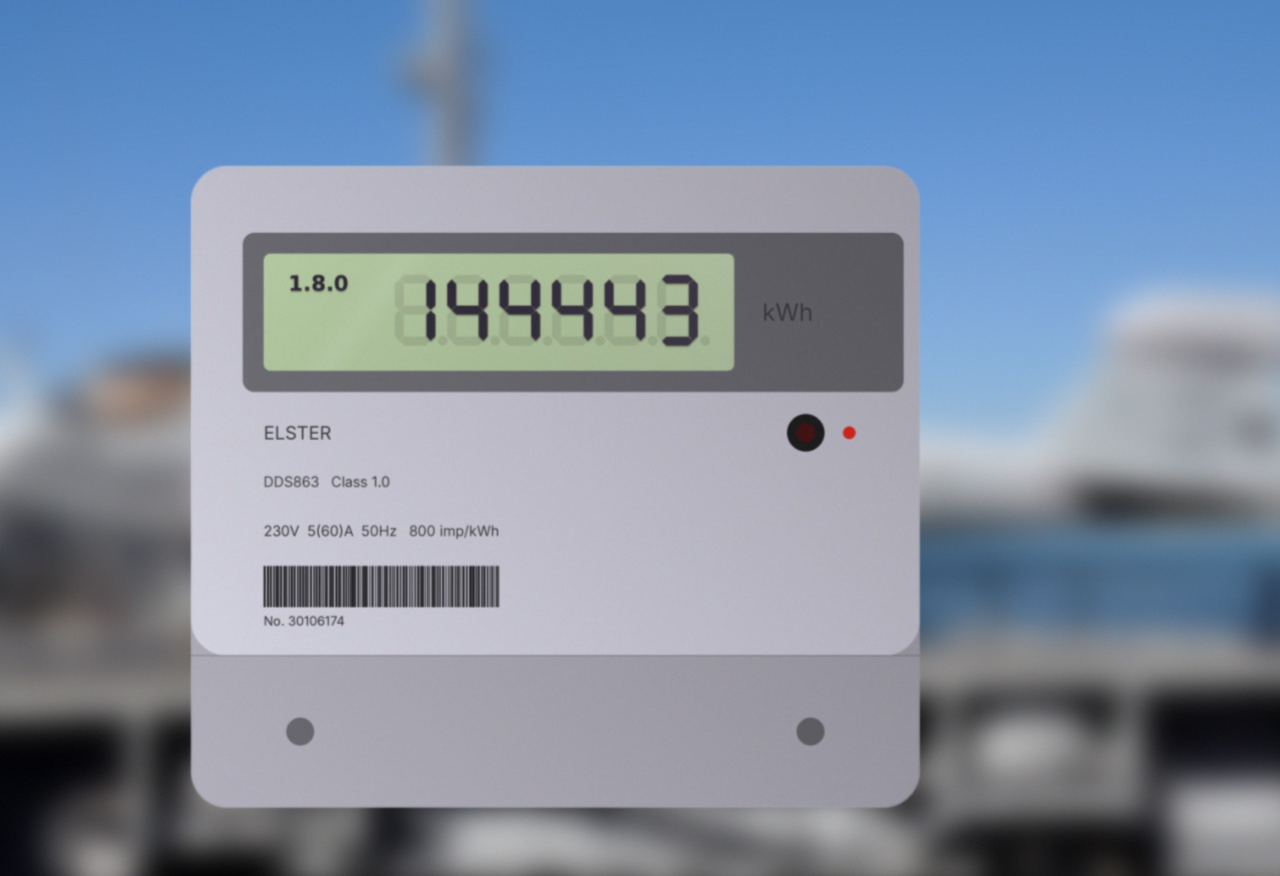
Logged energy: 144443; kWh
